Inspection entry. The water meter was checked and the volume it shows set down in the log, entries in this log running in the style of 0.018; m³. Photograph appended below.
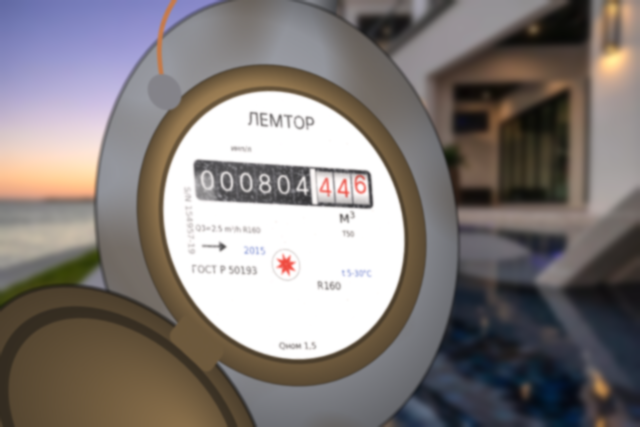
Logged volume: 804.446; m³
